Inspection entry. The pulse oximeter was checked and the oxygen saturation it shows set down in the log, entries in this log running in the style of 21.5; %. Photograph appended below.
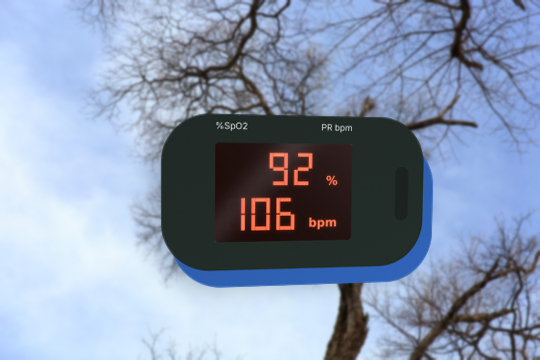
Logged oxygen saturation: 92; %
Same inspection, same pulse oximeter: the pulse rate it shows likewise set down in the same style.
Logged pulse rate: 106; bpm
